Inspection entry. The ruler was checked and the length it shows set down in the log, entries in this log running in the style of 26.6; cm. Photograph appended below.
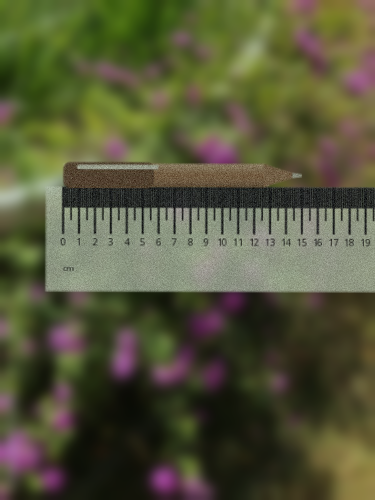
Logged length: 15; cm
